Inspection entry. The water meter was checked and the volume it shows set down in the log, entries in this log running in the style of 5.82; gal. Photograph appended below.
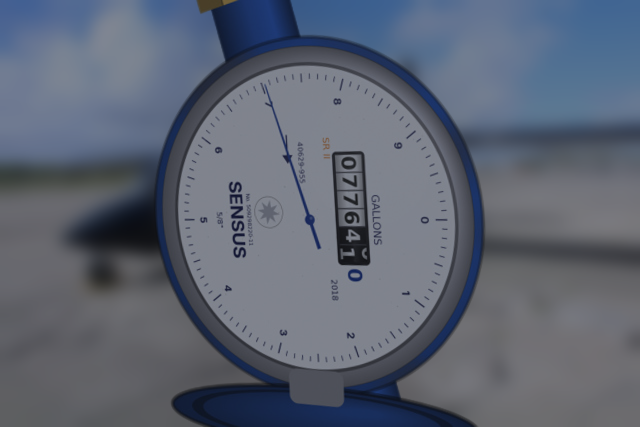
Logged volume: 776407.0; gal
